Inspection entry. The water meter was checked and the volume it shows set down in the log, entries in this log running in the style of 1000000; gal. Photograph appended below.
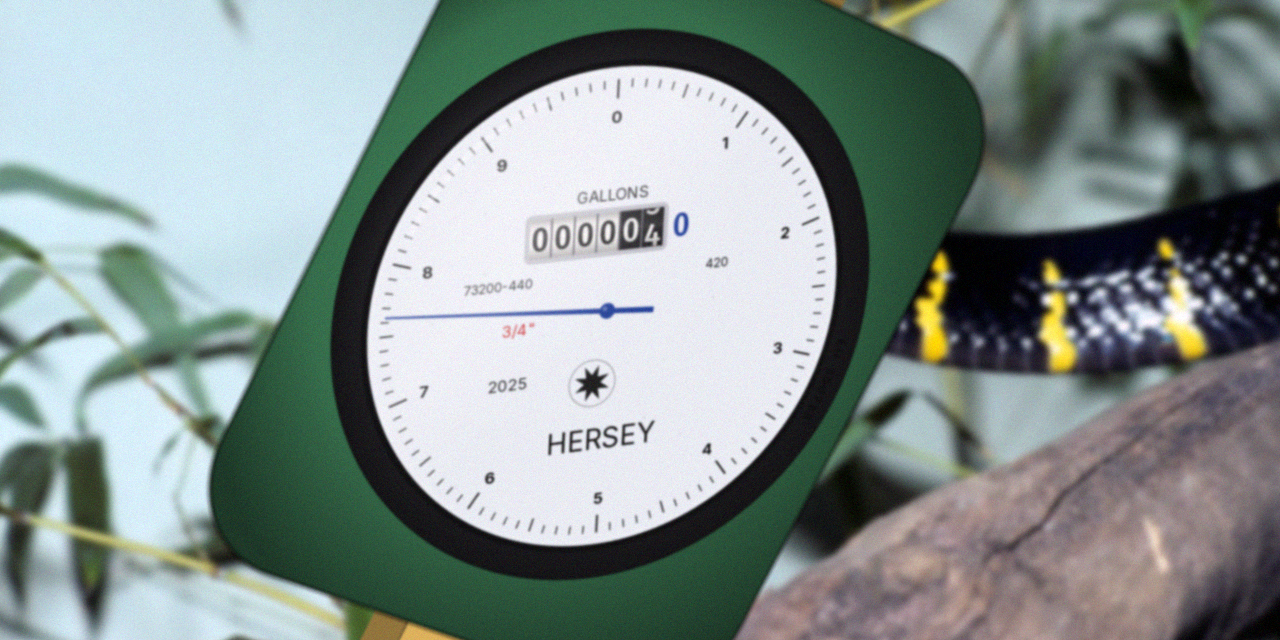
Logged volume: 37.6; gal
